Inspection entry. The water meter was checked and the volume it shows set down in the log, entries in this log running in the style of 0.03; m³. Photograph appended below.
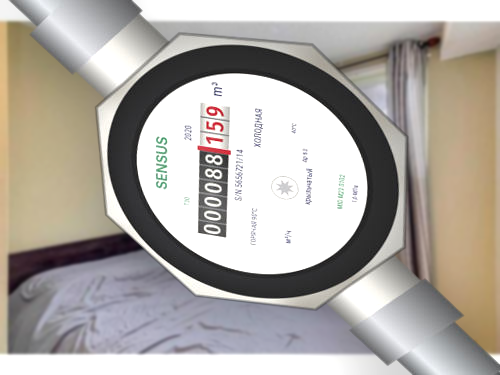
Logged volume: 88.159; m³
